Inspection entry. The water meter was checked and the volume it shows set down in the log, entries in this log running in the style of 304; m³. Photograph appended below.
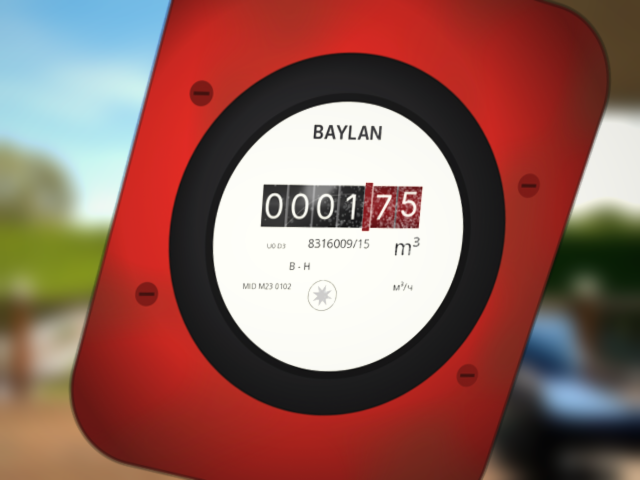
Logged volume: 1.75; m³
